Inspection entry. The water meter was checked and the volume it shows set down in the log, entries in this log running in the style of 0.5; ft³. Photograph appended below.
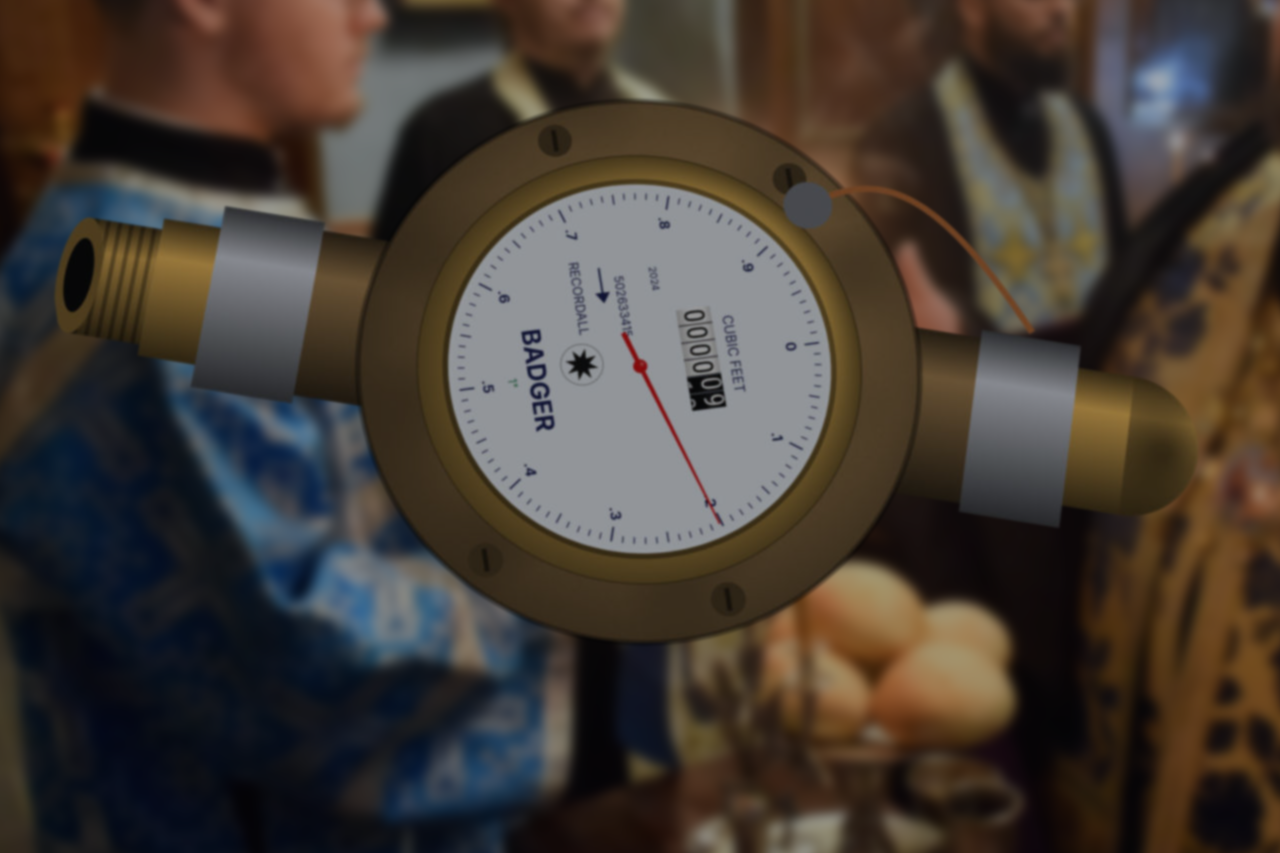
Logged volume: 9.20; ft³
